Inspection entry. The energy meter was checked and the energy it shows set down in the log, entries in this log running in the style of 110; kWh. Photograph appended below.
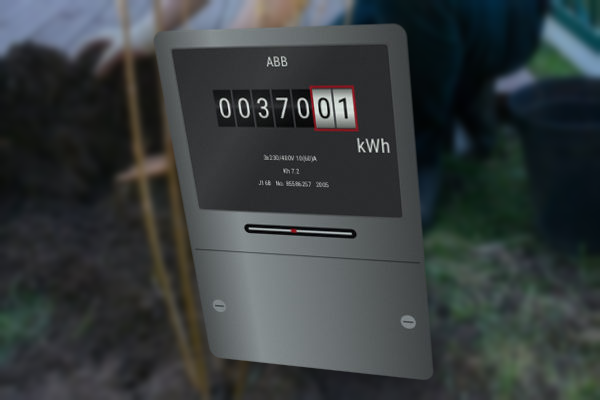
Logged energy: 370.01; kWh
